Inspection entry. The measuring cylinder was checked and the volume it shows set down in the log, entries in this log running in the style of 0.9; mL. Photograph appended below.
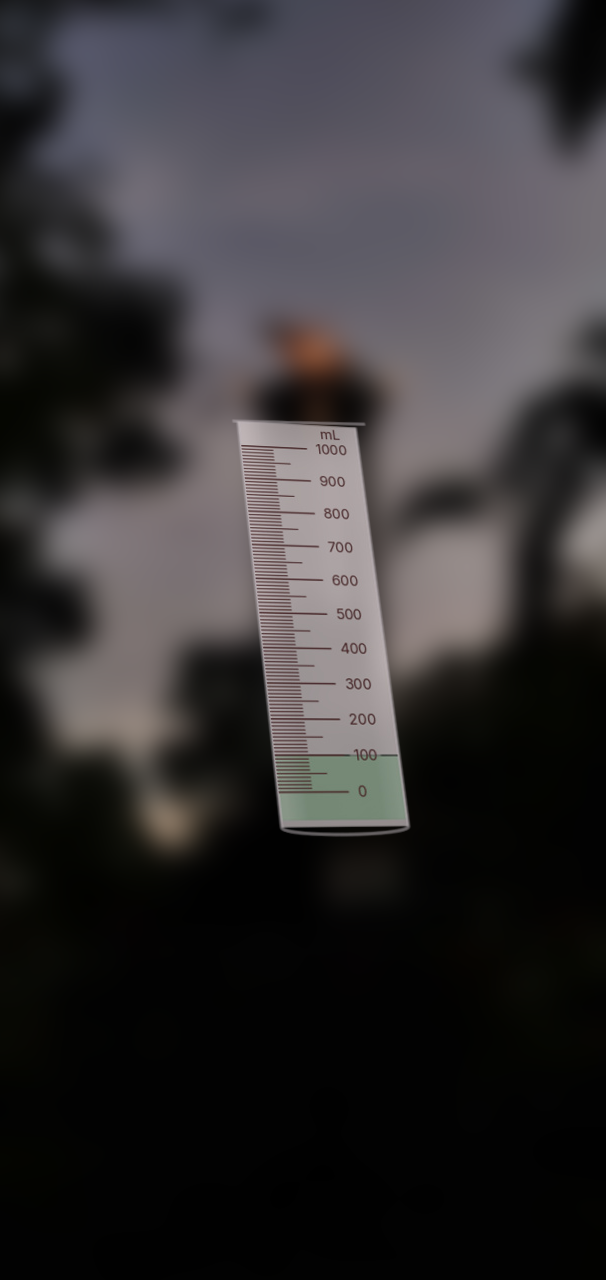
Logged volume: 100; mL
